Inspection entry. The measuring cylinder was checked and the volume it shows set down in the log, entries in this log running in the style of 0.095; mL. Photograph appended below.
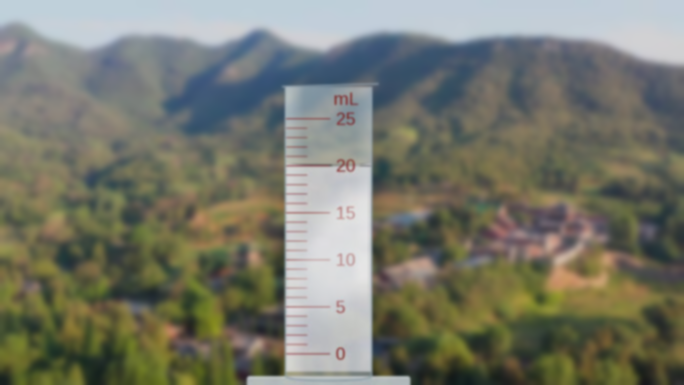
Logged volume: 20; mL
